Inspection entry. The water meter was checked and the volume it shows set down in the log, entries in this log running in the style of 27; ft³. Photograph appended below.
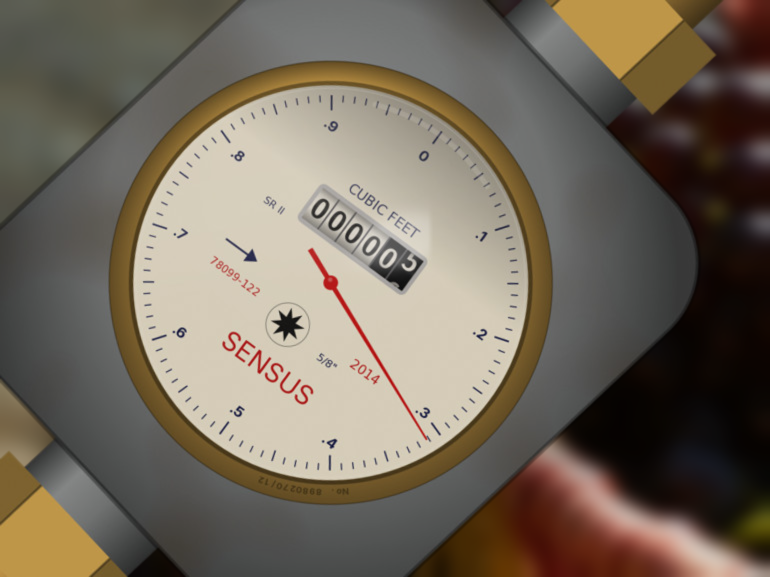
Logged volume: 5.31; ft³
